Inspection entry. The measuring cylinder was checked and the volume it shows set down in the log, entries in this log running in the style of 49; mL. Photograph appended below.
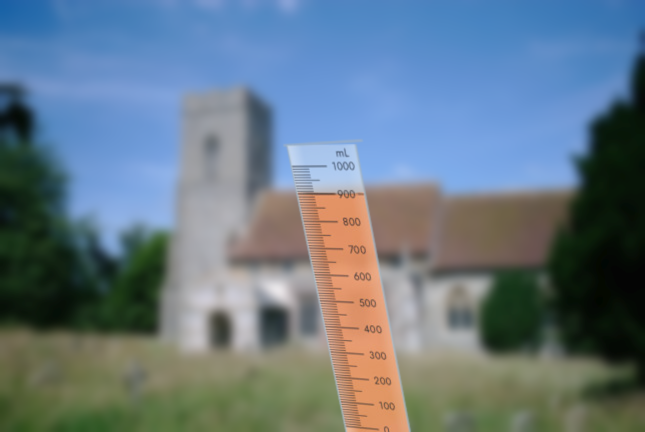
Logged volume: 900; mL
